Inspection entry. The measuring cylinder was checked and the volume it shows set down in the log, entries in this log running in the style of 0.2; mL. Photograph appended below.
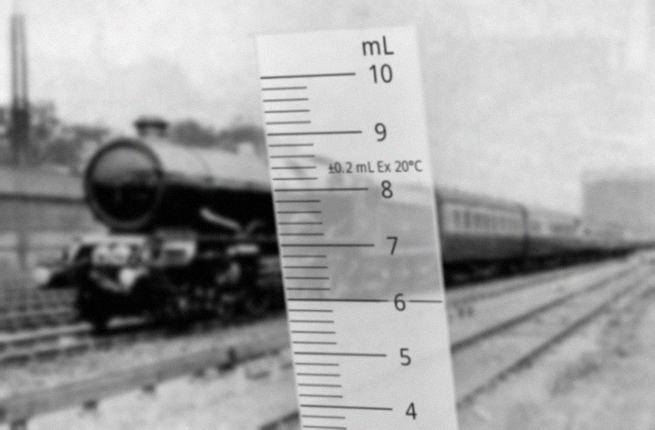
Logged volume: 6; mL
